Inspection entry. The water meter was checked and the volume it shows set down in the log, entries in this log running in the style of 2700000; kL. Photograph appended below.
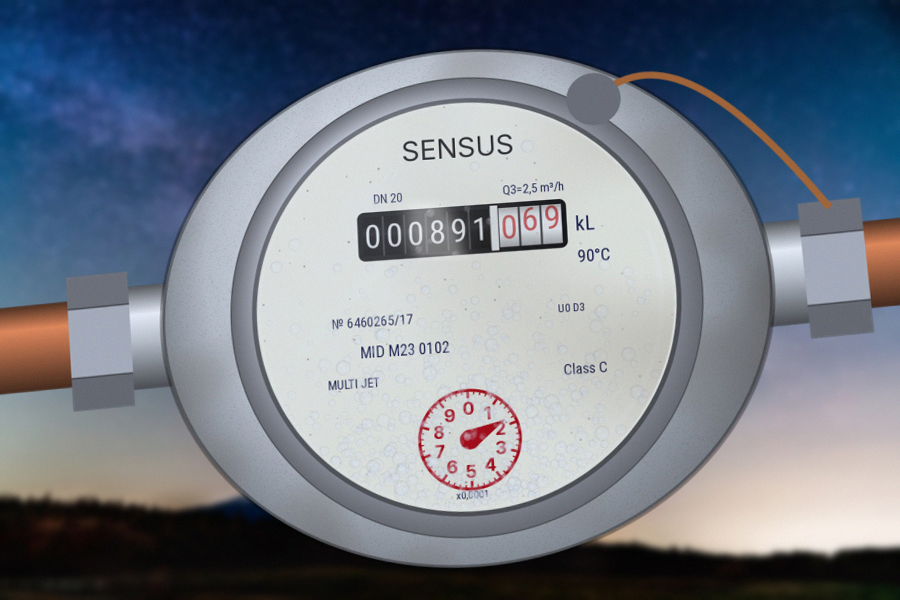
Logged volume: 891.0691; kL
